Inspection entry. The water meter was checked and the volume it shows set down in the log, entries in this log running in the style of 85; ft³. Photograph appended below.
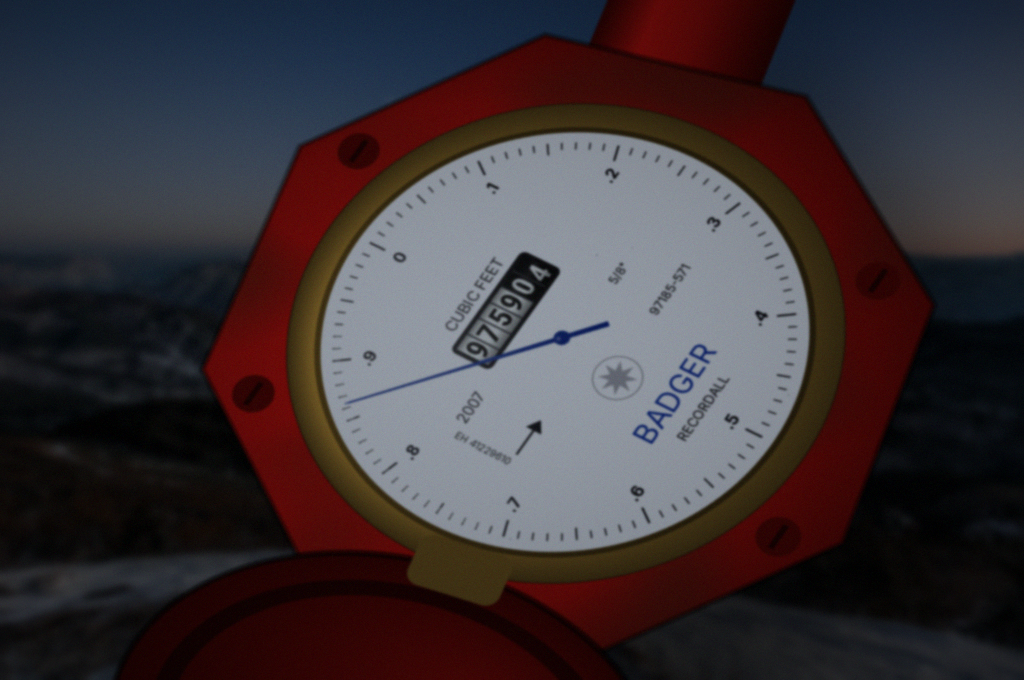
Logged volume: 975903.86; ft³
